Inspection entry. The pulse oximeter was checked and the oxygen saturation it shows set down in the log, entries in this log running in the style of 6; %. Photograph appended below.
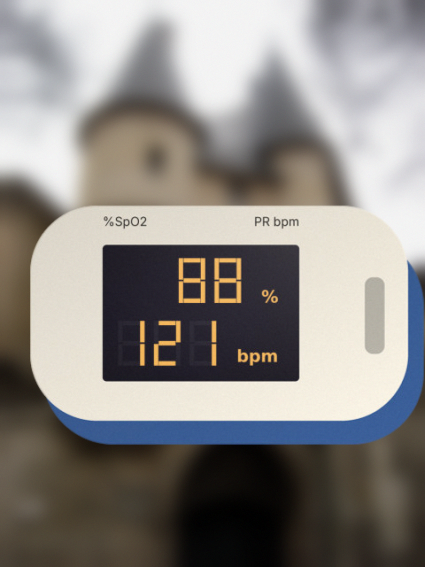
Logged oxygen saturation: 88; %
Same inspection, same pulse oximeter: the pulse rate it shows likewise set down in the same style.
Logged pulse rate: 121; bpm
